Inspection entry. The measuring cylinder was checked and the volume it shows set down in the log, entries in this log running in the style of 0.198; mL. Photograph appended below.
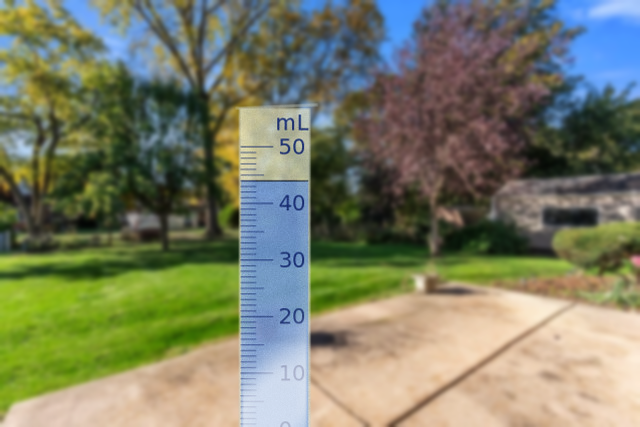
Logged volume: 44; mL
